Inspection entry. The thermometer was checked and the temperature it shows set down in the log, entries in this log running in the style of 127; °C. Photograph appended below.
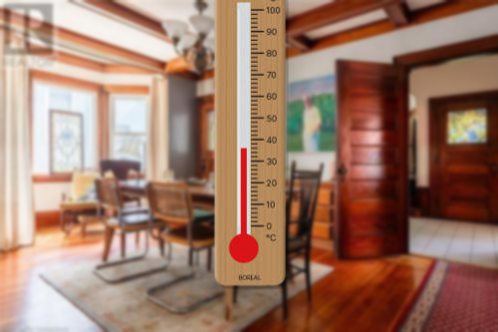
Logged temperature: 36; °C
